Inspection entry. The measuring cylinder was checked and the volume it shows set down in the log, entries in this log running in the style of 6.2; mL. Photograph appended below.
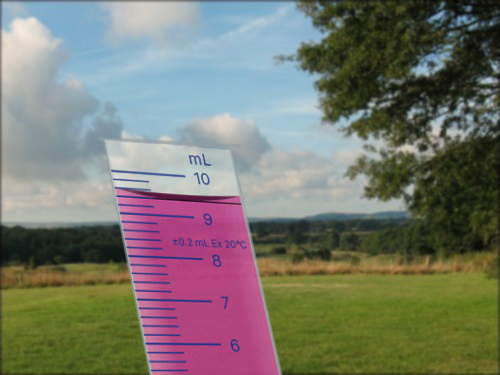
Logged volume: 9.4; mL
